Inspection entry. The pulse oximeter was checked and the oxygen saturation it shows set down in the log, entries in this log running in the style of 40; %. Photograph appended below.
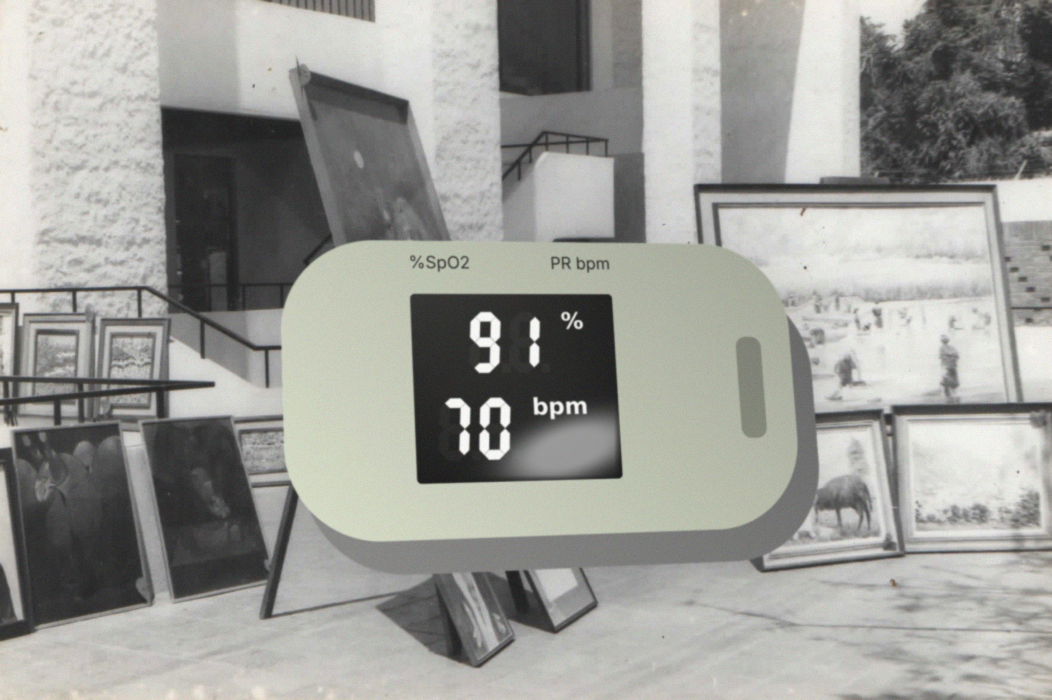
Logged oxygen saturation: 91; %
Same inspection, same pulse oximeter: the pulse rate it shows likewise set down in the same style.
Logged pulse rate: 70; bpm
